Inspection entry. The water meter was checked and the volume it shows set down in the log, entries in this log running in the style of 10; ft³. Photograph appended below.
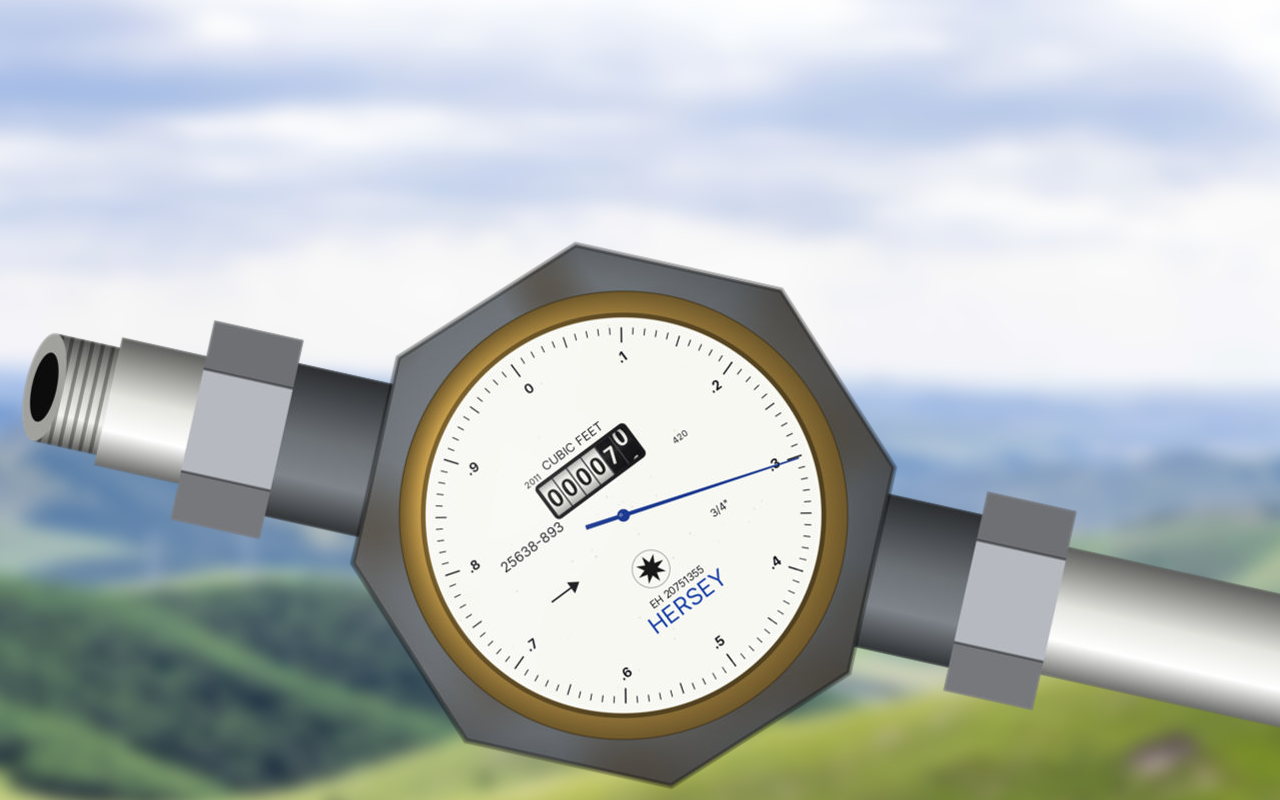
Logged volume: 70.30; ft³
